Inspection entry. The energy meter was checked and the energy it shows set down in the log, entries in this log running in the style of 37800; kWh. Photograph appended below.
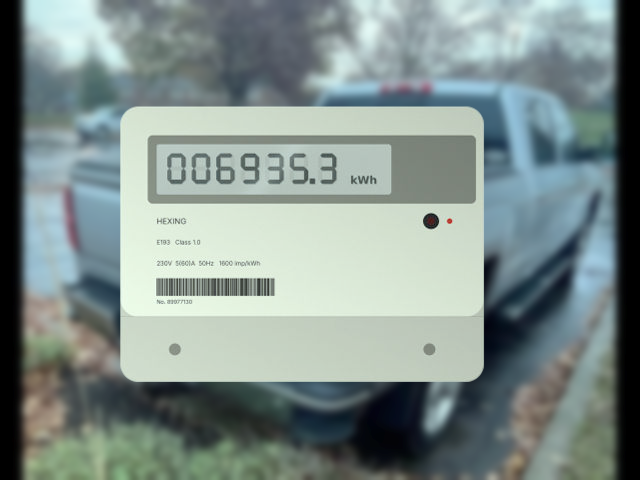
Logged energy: 6935.3; kWh
